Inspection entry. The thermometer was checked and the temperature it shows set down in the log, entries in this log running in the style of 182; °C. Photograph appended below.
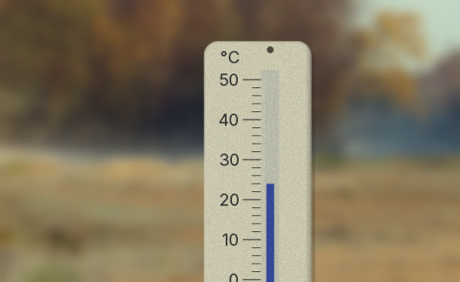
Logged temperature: 24; °C
